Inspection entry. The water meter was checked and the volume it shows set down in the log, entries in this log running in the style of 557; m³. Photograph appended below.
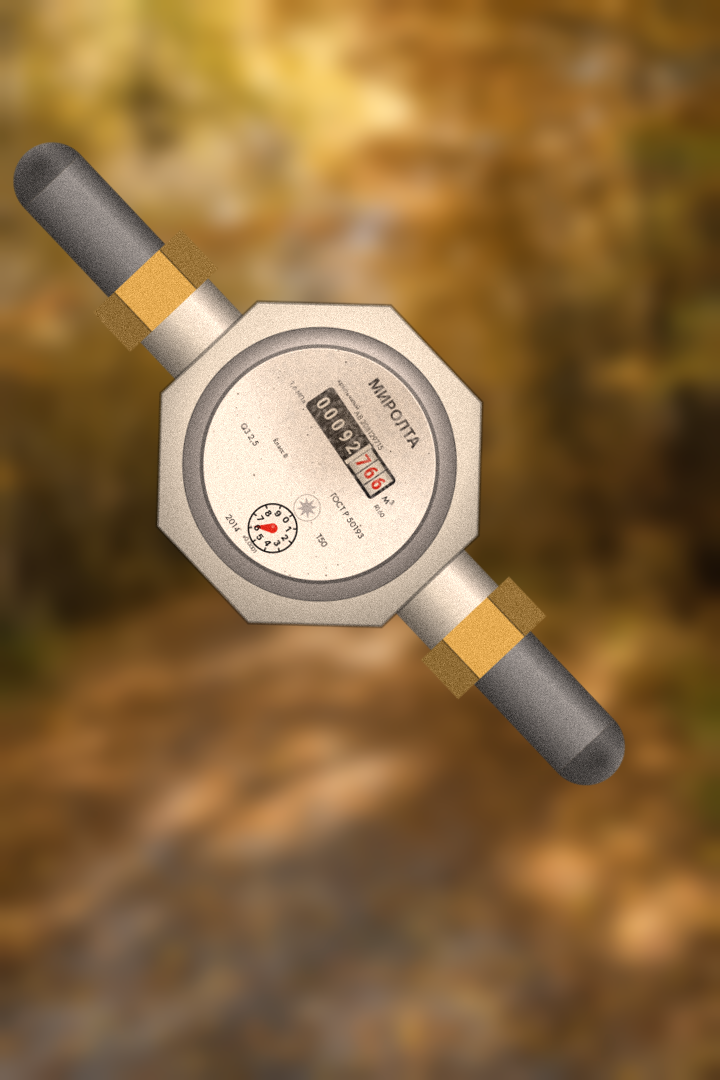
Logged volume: 92.7666; m³
